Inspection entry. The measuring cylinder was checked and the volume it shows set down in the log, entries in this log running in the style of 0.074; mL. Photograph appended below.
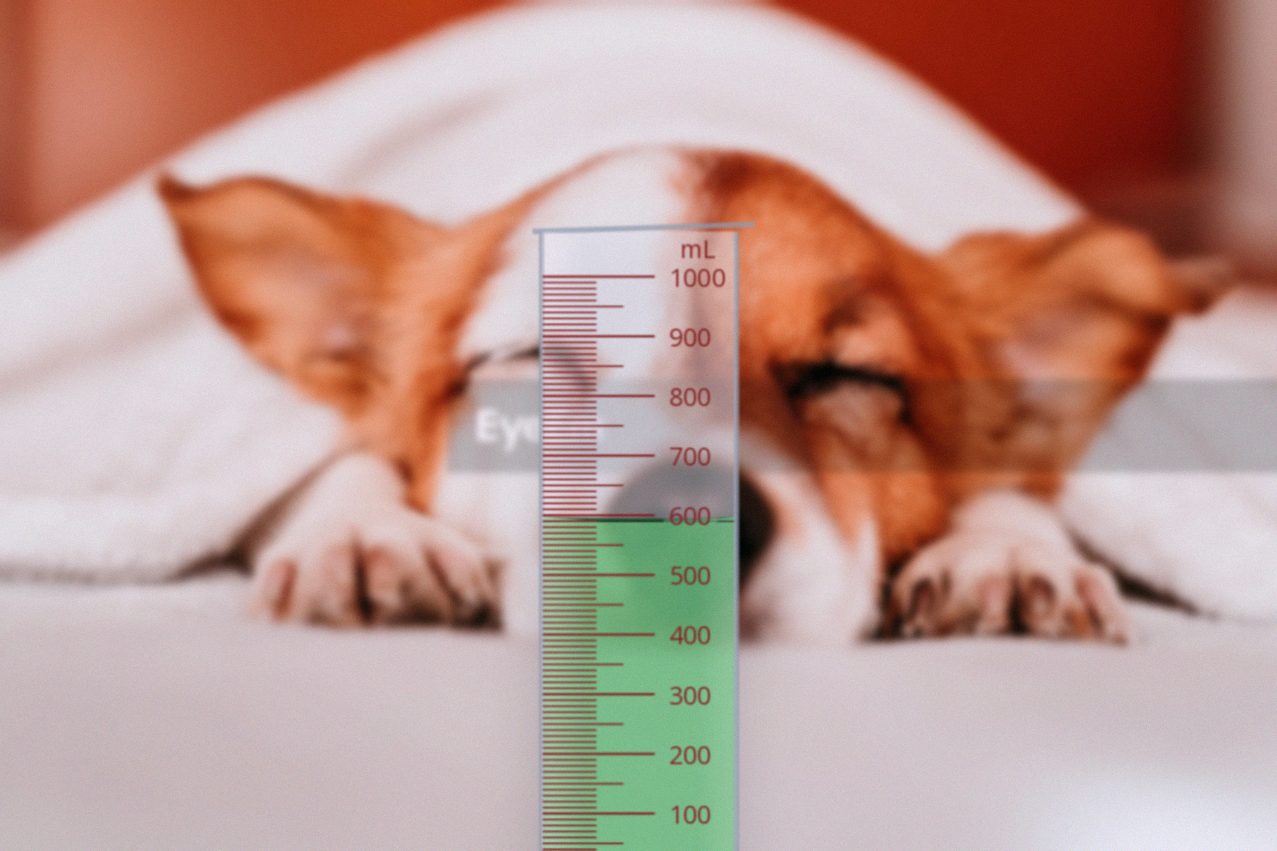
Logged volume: 590; mL
